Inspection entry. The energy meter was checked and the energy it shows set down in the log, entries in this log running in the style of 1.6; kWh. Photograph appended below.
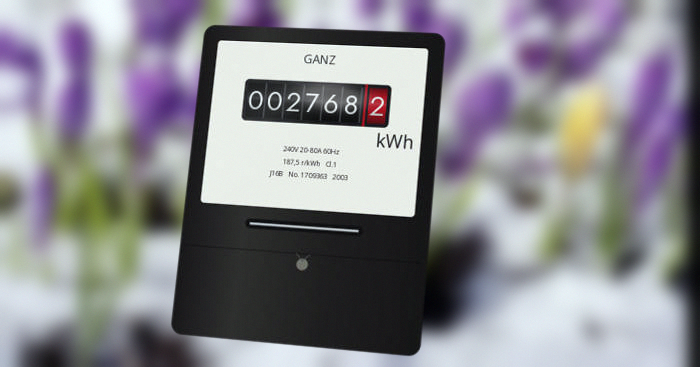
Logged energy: 2768.2; kWh
